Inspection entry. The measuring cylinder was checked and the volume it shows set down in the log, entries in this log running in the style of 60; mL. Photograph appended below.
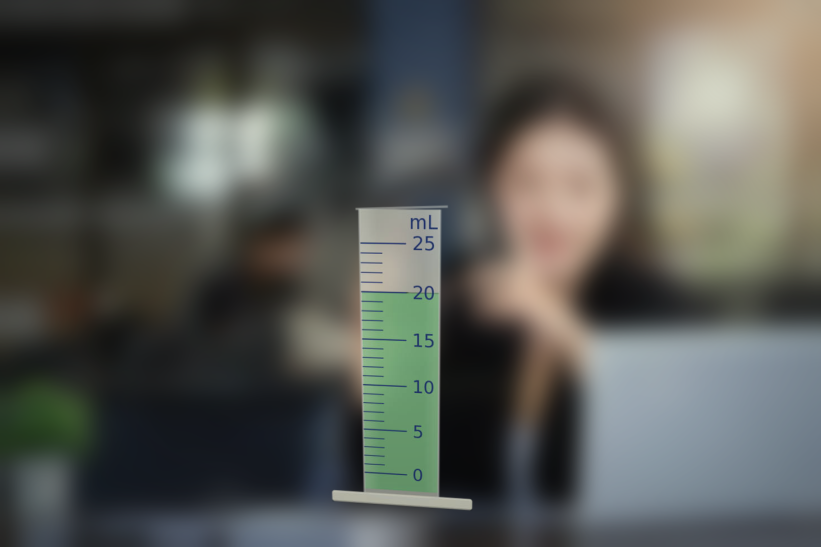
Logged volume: 20; mL
